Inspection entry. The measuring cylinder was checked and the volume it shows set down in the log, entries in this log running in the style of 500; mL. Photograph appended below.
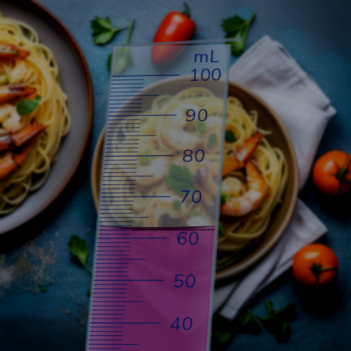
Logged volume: 62; mL
